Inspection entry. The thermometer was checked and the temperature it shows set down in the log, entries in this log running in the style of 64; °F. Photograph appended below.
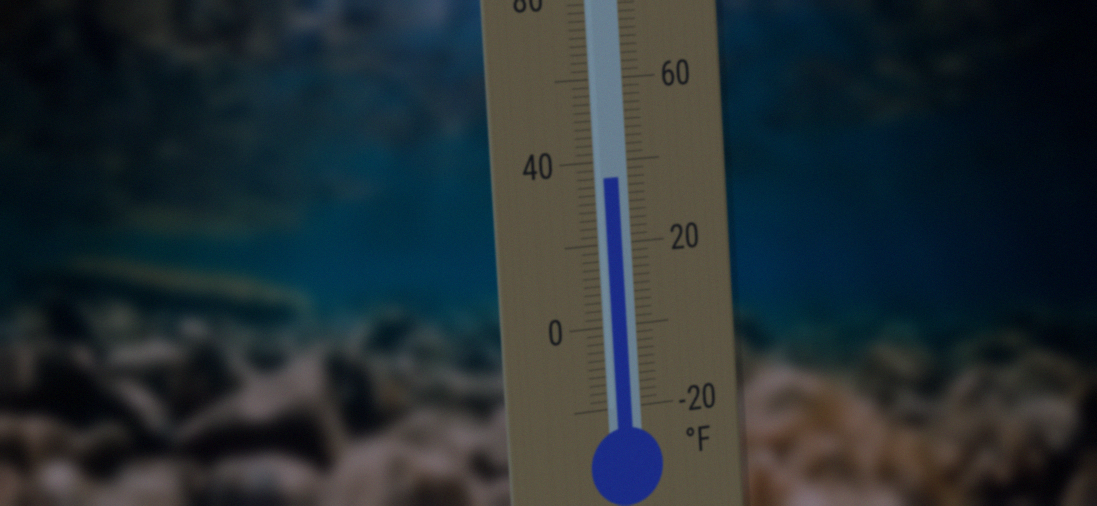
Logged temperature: 36; °F
